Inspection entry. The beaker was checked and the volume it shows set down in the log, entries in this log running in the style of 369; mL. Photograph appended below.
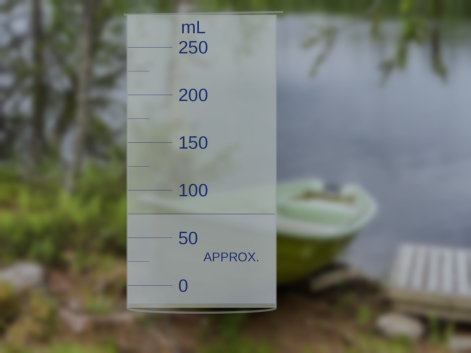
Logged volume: 75; mL
